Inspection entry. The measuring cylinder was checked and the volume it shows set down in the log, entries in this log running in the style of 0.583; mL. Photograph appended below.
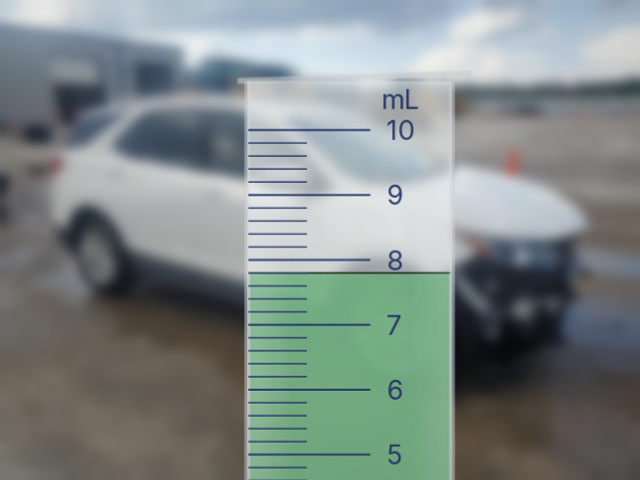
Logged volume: 7.8; mL
